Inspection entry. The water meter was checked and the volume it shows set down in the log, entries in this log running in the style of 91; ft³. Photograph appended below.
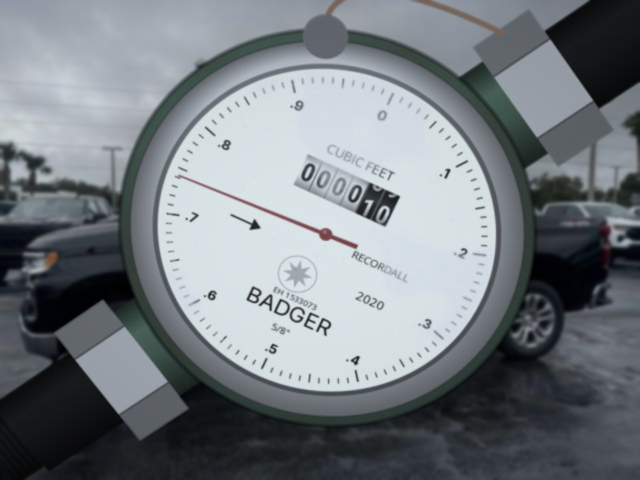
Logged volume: 9.74; ft³
